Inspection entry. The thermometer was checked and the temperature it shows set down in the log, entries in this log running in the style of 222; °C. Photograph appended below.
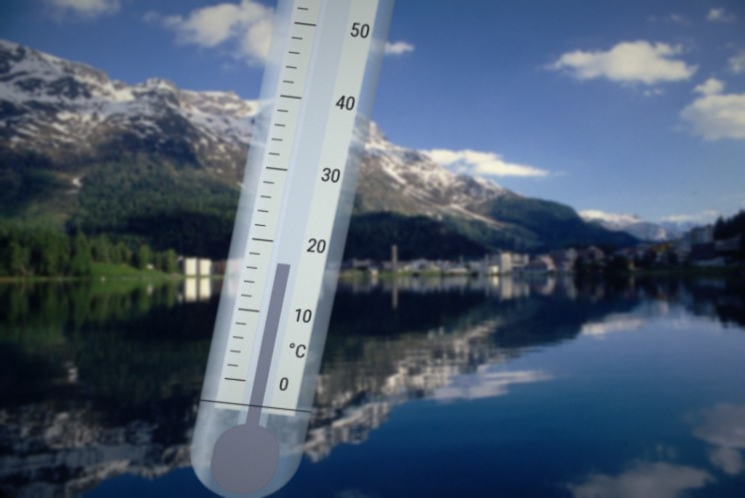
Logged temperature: 17; °C
